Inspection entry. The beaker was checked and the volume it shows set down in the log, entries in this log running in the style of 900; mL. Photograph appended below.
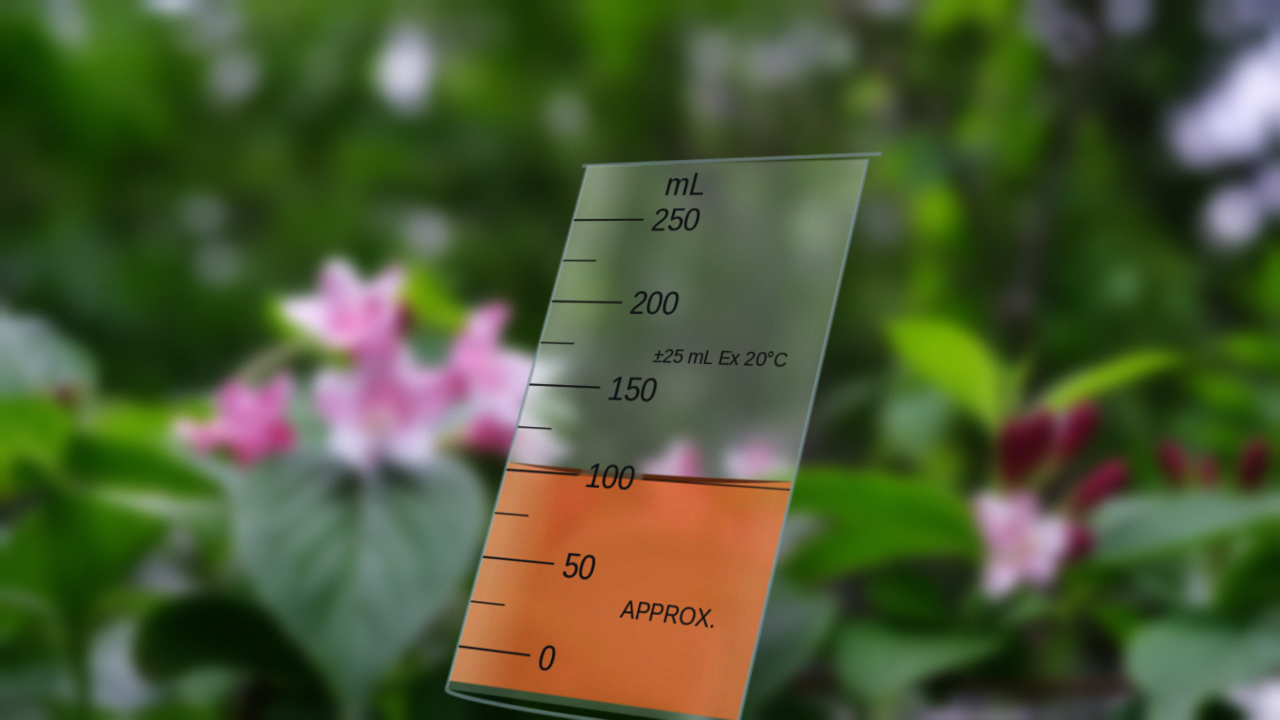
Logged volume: 100; mL
